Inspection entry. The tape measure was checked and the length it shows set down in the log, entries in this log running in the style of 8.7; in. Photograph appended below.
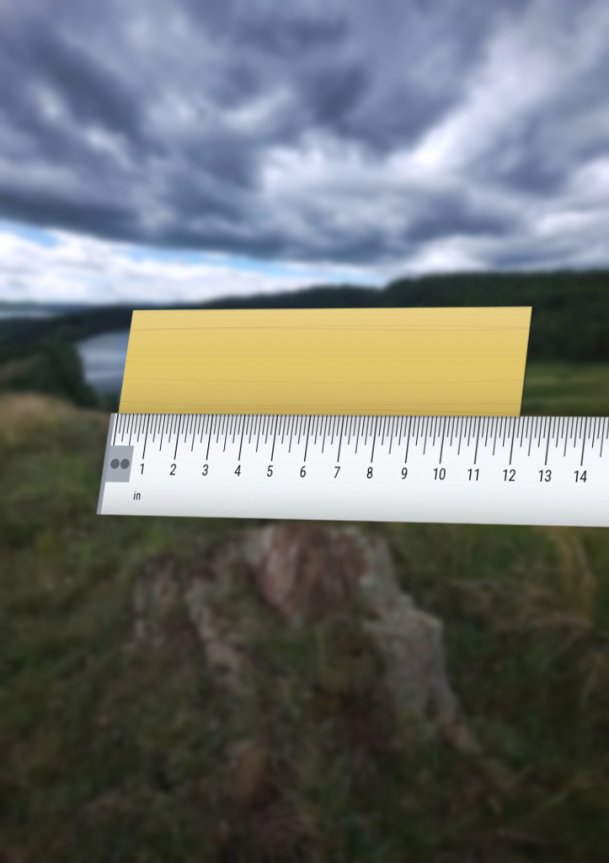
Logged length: 12.125; in
